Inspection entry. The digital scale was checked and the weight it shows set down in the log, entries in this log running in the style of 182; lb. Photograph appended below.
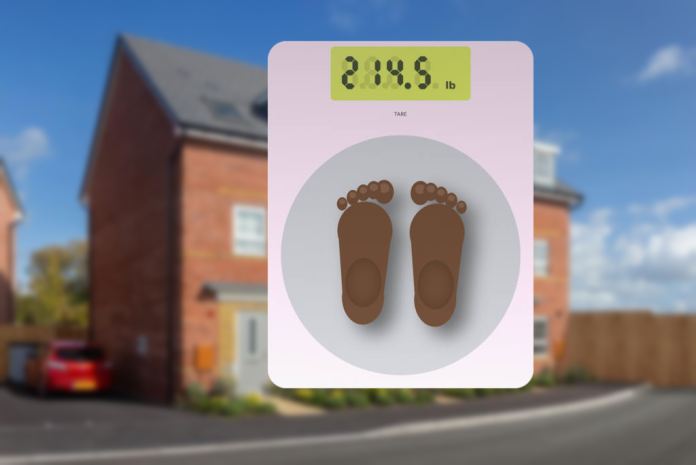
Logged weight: 214.5; lb
